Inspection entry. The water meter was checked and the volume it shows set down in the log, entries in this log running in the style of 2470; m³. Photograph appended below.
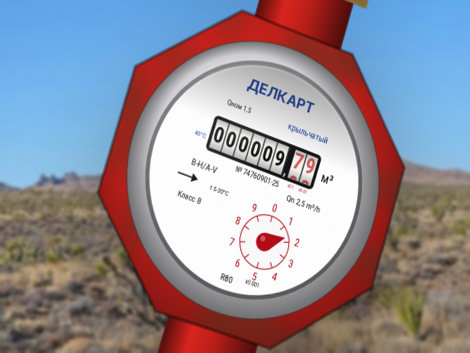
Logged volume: 9.791; m³
